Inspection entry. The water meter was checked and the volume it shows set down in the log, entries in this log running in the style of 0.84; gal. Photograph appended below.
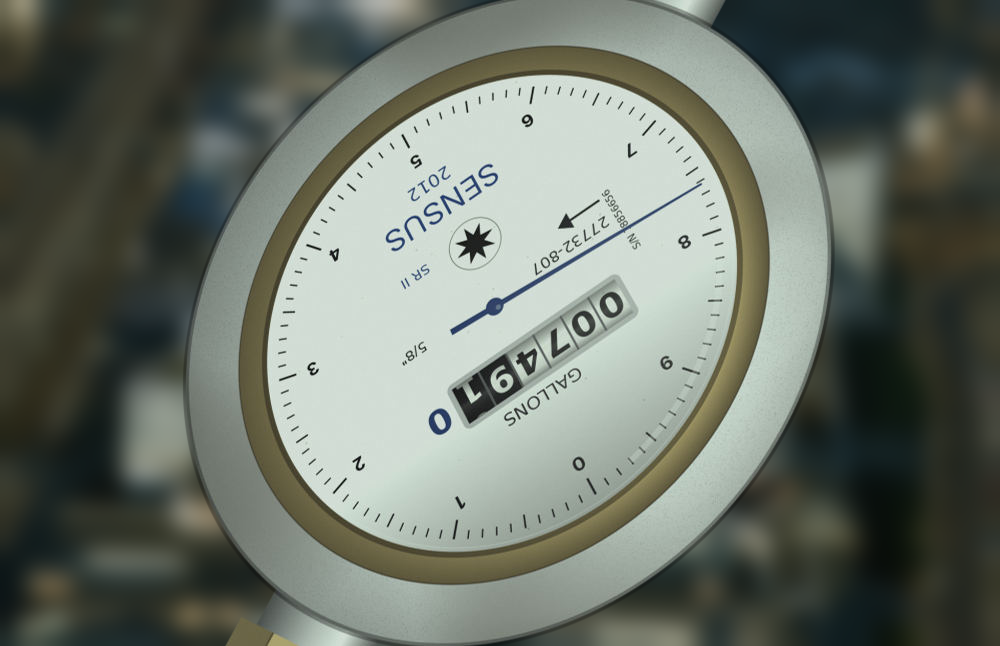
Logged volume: 74907.6; gal
